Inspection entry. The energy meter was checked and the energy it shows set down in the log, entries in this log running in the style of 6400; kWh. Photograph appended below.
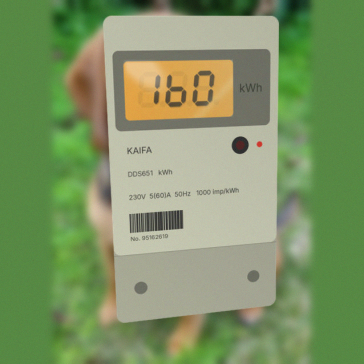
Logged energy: 160; kWh
